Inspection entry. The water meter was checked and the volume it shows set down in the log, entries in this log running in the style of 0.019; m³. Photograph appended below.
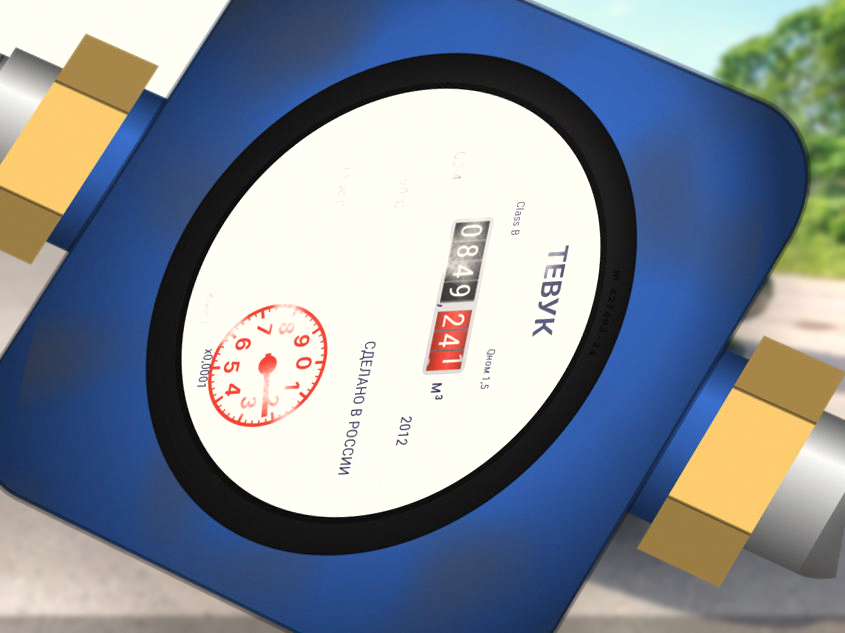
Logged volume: 849.2412; m³
